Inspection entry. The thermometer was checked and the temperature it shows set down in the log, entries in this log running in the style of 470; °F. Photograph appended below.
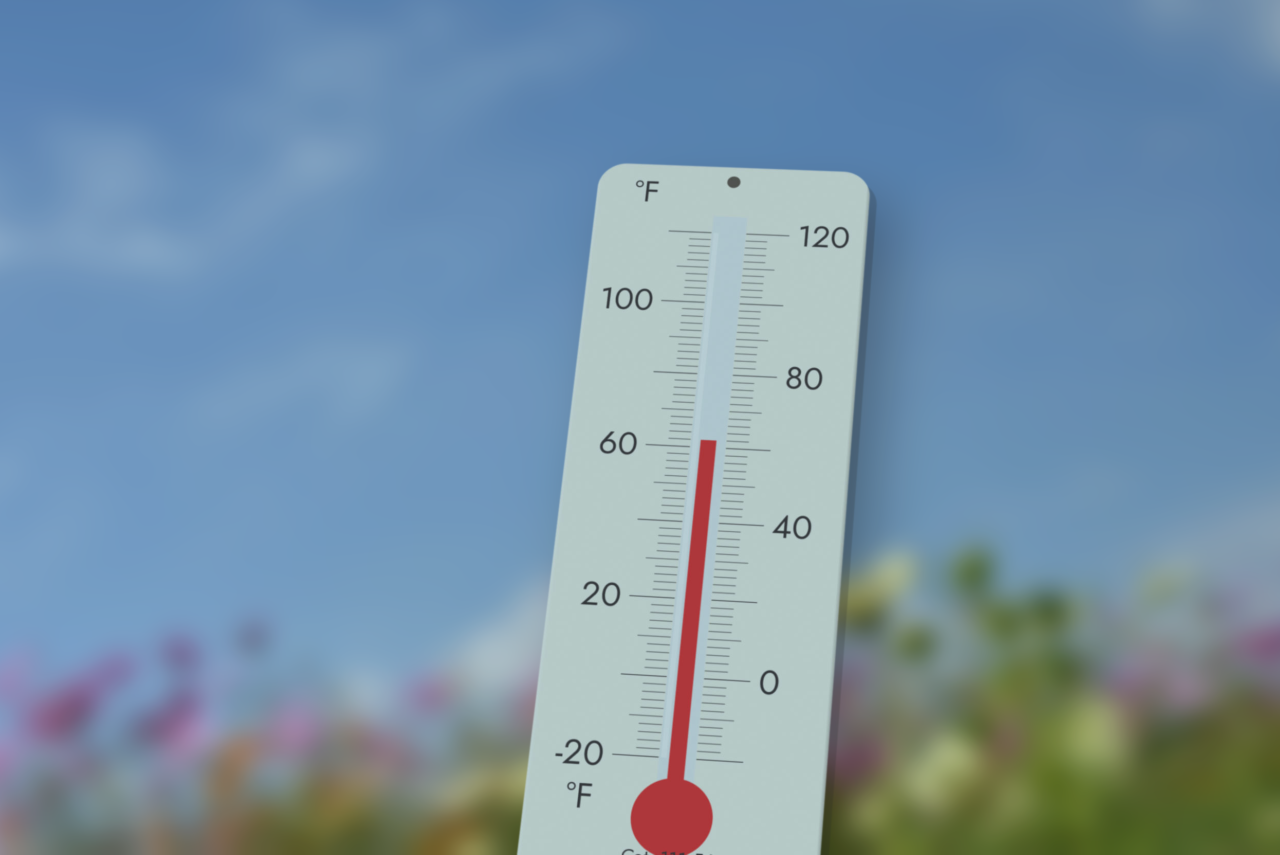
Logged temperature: 62; °F
